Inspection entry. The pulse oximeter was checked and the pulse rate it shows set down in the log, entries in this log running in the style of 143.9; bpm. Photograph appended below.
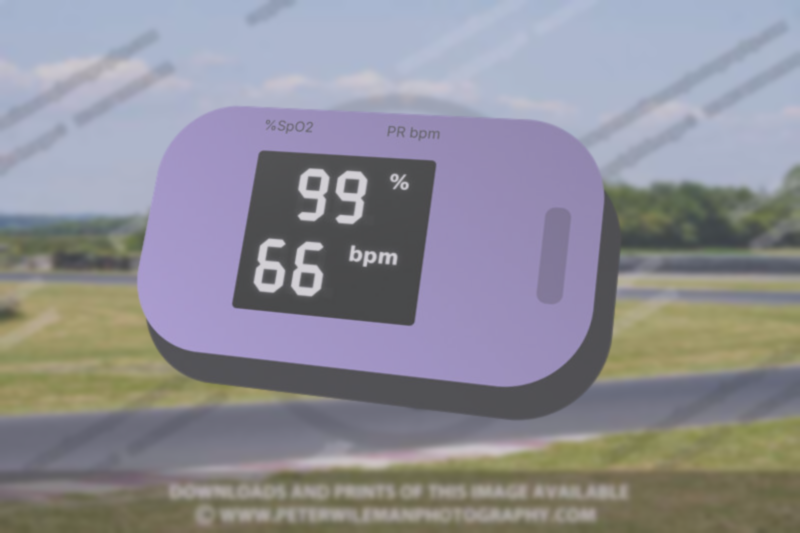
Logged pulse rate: 66; bpm
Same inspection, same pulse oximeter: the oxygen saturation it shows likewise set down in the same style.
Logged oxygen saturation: 99; %
